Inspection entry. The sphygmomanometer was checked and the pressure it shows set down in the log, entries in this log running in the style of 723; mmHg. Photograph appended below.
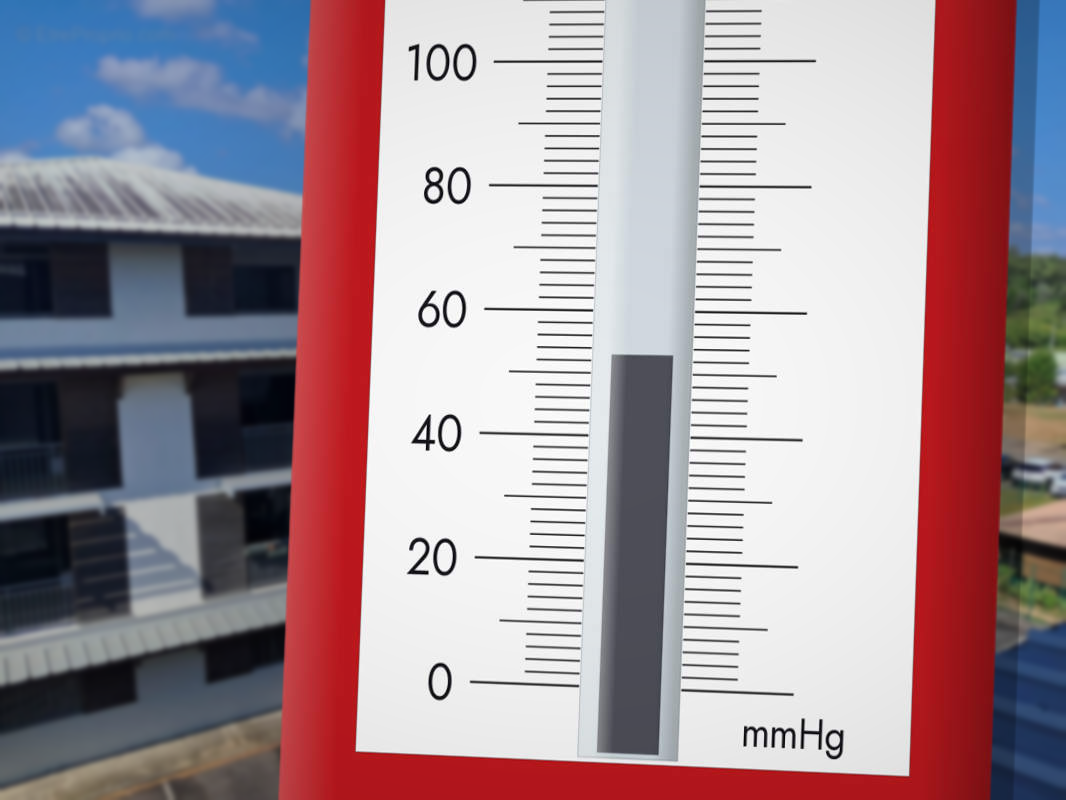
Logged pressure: 53; mmHg
